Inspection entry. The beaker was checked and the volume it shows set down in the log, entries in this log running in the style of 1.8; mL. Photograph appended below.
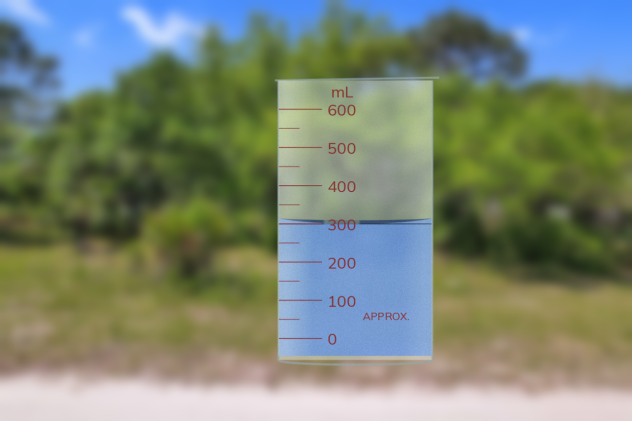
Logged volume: 300; mL
